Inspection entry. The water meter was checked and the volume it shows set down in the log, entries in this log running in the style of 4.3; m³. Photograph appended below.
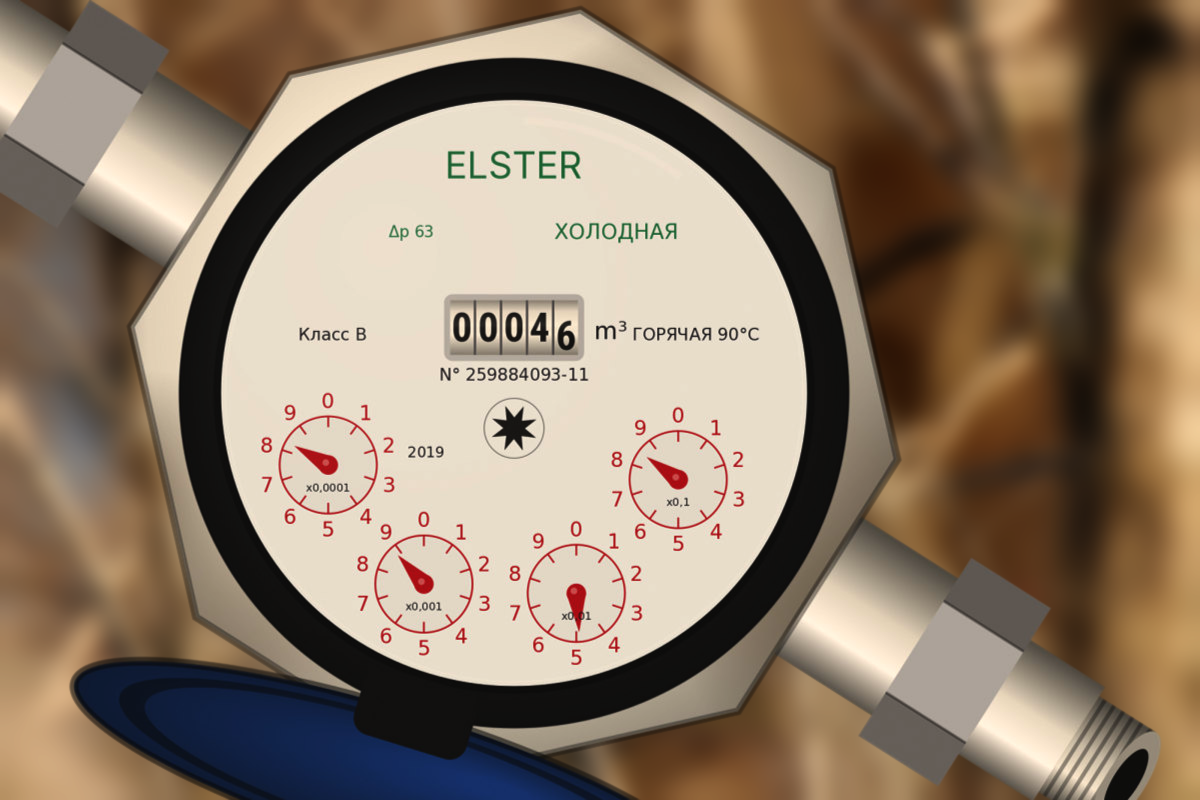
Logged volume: 45.8488; m³
